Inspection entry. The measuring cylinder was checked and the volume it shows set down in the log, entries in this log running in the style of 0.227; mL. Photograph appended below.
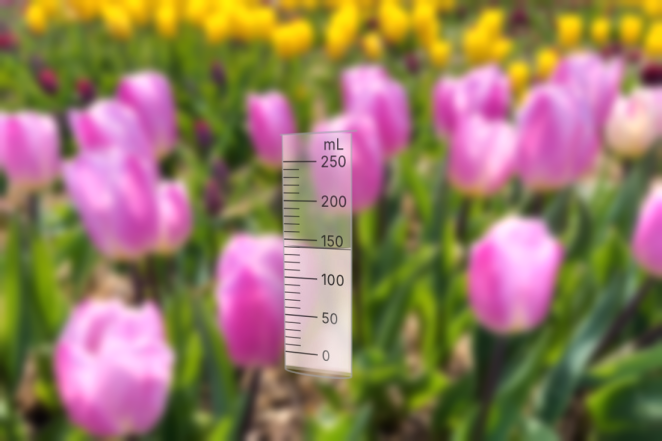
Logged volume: 140; mL
